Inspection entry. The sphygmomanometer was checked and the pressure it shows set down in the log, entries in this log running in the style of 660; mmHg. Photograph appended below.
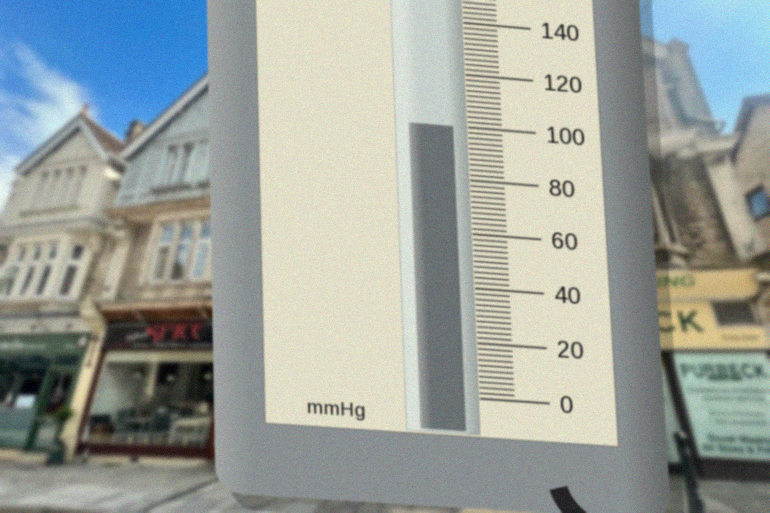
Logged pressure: 100; mmHg
